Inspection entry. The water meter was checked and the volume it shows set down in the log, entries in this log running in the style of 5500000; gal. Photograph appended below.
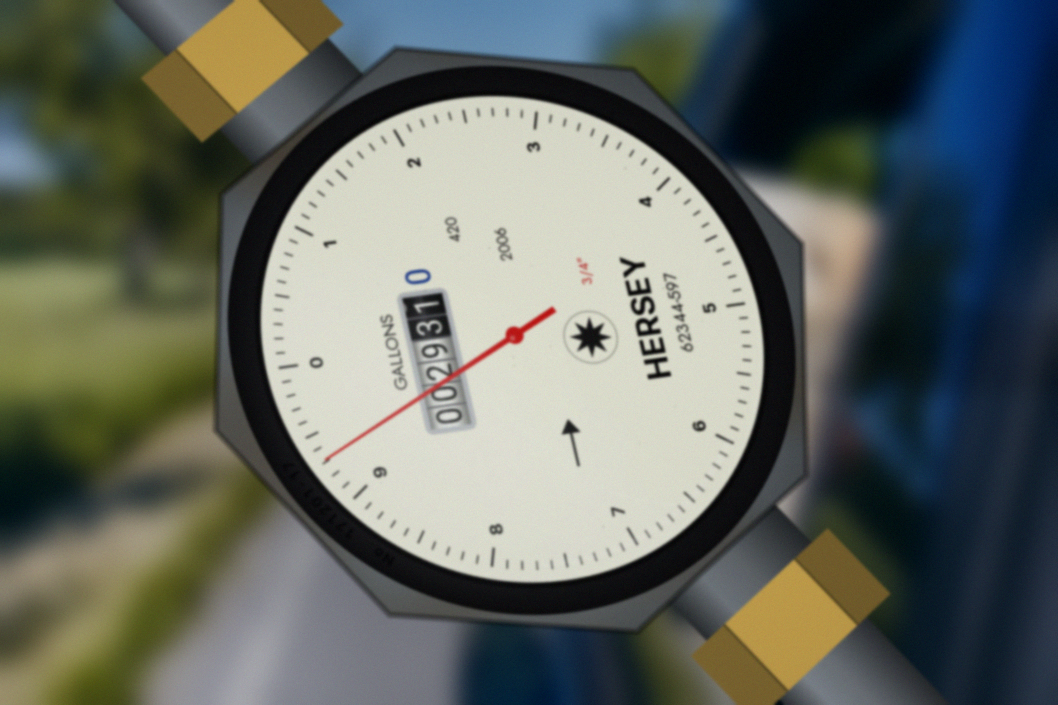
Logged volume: 29309.3; gal
